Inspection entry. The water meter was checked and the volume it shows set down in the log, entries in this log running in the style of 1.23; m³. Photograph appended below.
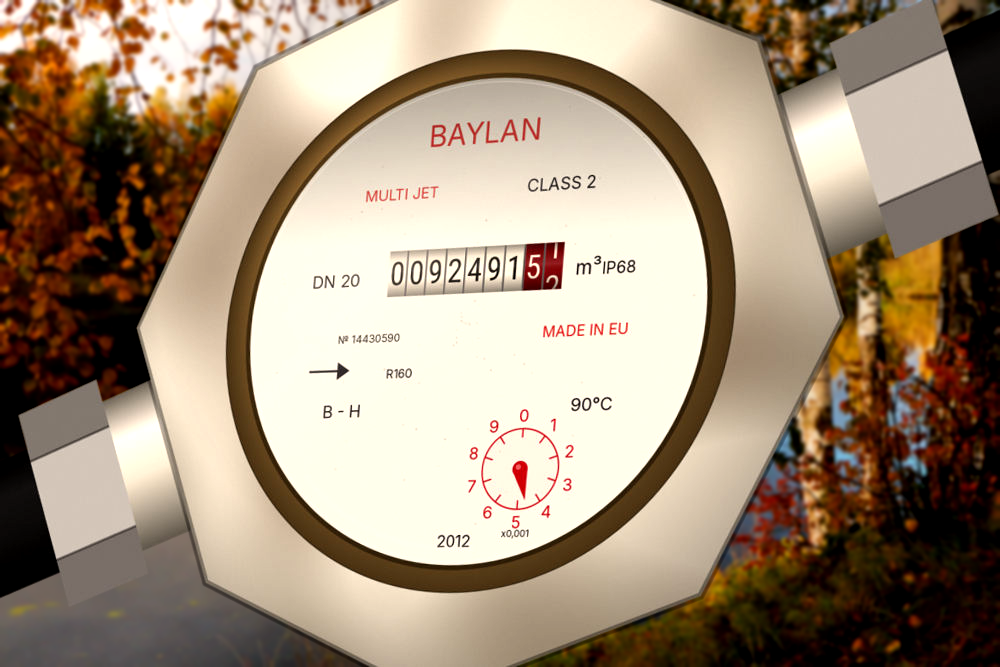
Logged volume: 92491.514; m³
